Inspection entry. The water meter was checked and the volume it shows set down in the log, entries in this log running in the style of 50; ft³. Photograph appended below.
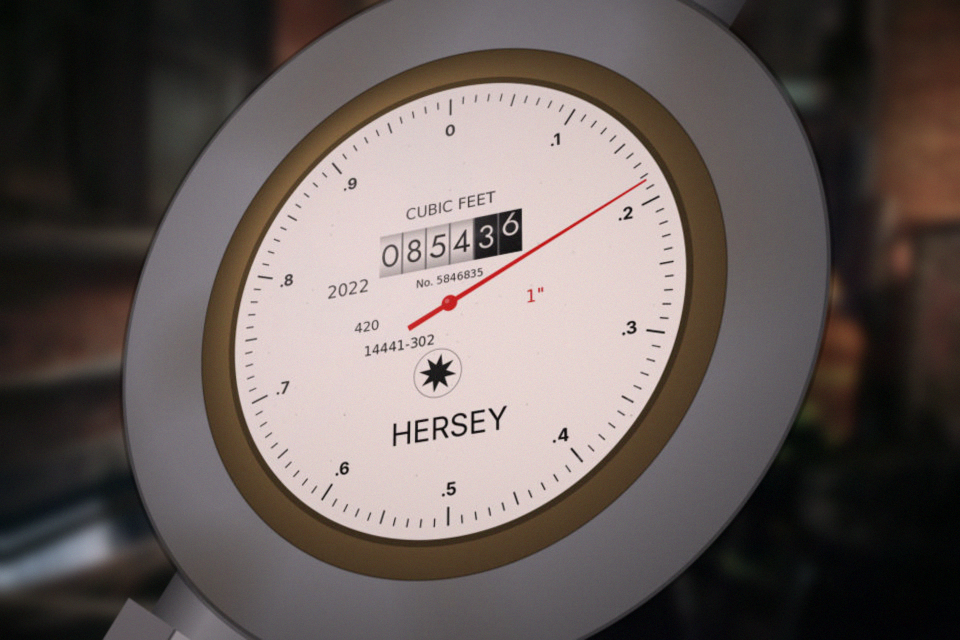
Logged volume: 85436.18; ft³
